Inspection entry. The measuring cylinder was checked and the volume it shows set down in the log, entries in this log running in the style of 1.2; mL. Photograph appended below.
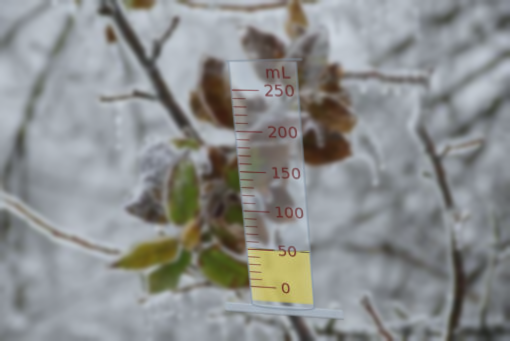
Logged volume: 50; mL
